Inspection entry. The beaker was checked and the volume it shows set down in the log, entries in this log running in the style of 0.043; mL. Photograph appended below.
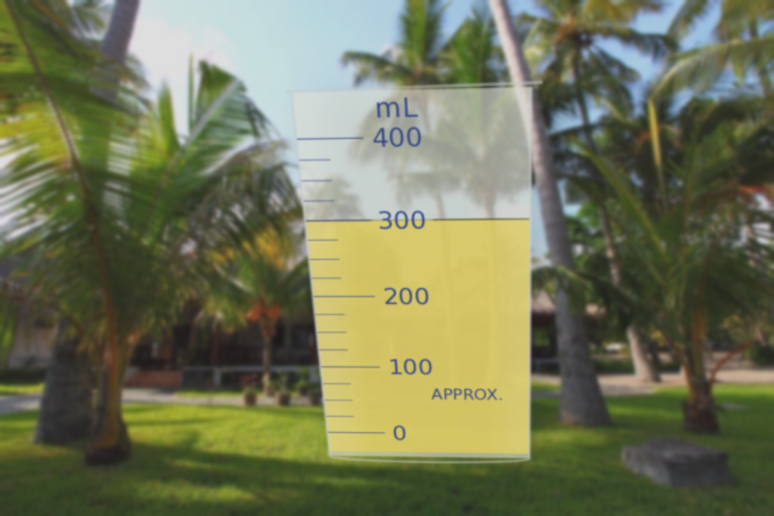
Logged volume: 300; mL
